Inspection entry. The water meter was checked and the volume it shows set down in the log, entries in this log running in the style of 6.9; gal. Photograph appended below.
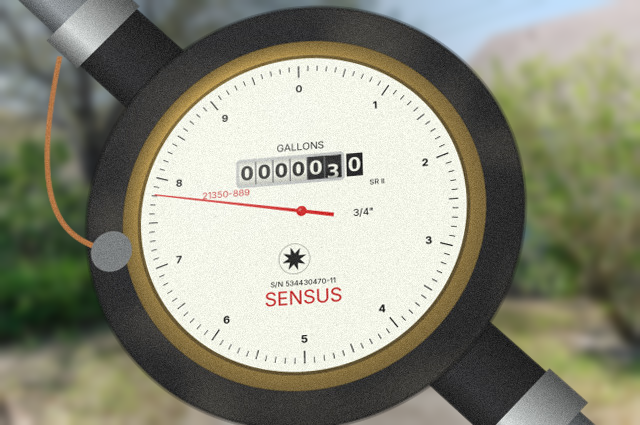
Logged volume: 27.8; gal
